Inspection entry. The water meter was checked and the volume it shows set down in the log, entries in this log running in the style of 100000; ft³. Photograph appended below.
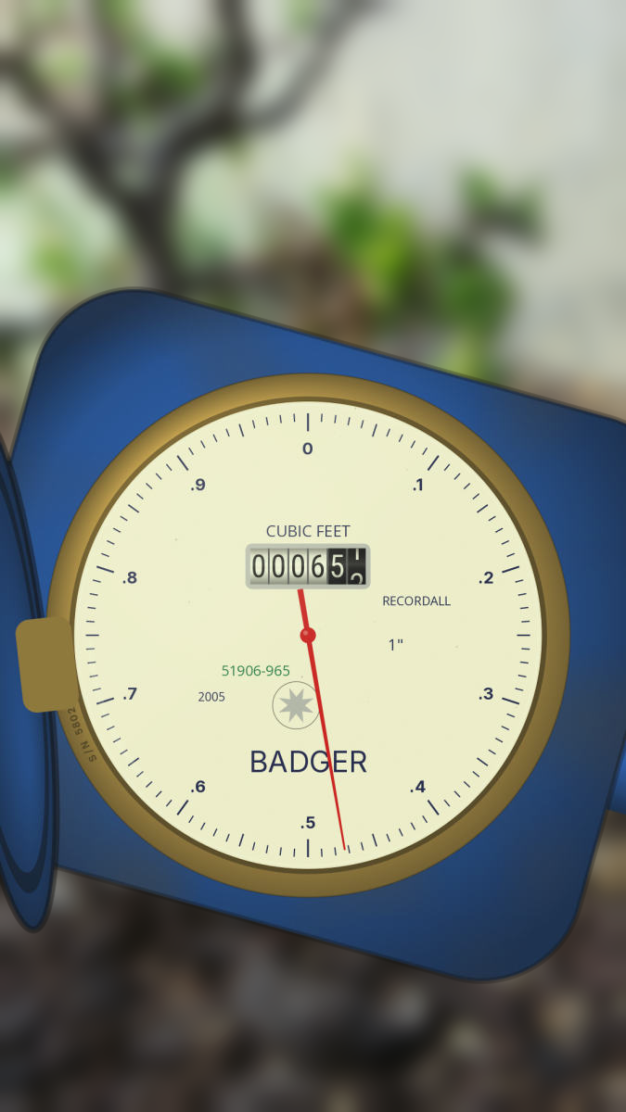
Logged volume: 651.47; ft³
